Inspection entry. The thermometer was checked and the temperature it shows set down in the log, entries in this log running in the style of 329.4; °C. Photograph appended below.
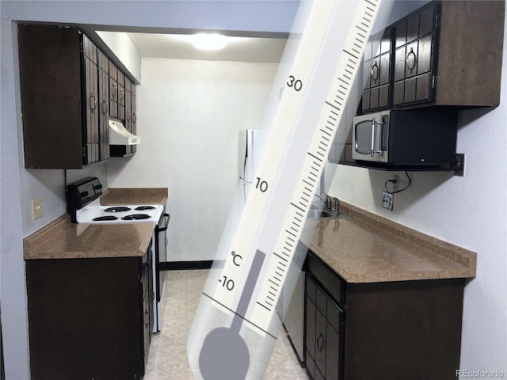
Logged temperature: -1; °C
